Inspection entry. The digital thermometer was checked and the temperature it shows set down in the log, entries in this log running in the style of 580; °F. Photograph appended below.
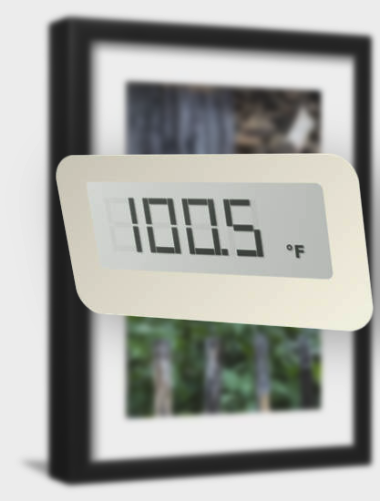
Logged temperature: 100.5; °F
